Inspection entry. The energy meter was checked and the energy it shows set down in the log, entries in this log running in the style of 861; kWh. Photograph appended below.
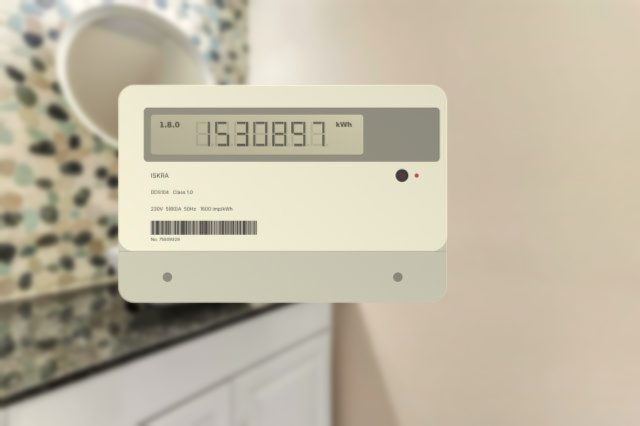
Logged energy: 1530897; kWh
